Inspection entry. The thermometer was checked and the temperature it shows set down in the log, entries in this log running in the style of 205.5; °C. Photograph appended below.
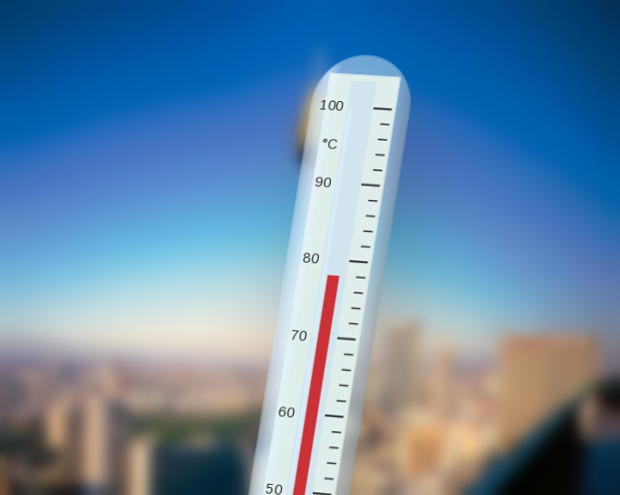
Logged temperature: 78; °C
